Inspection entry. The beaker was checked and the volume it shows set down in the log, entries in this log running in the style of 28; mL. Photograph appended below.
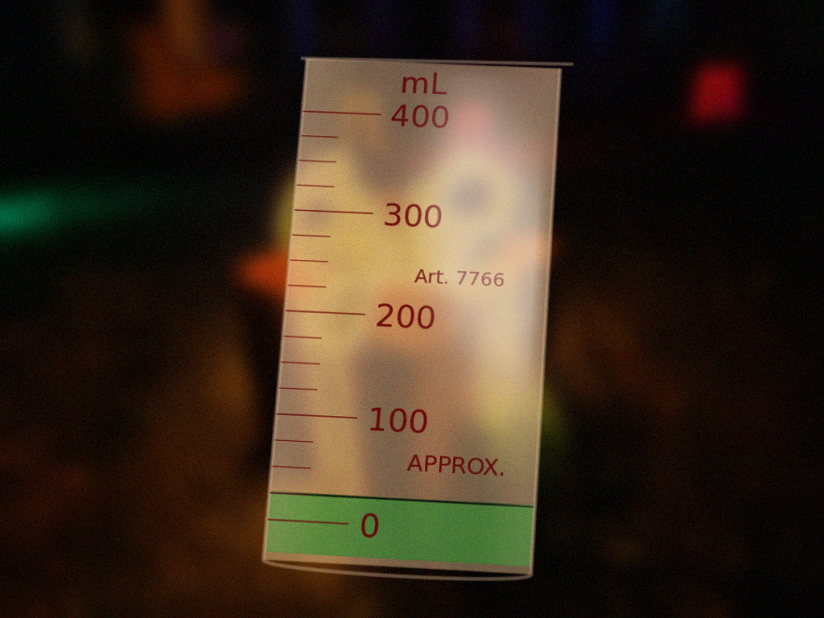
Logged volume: 25; mL
